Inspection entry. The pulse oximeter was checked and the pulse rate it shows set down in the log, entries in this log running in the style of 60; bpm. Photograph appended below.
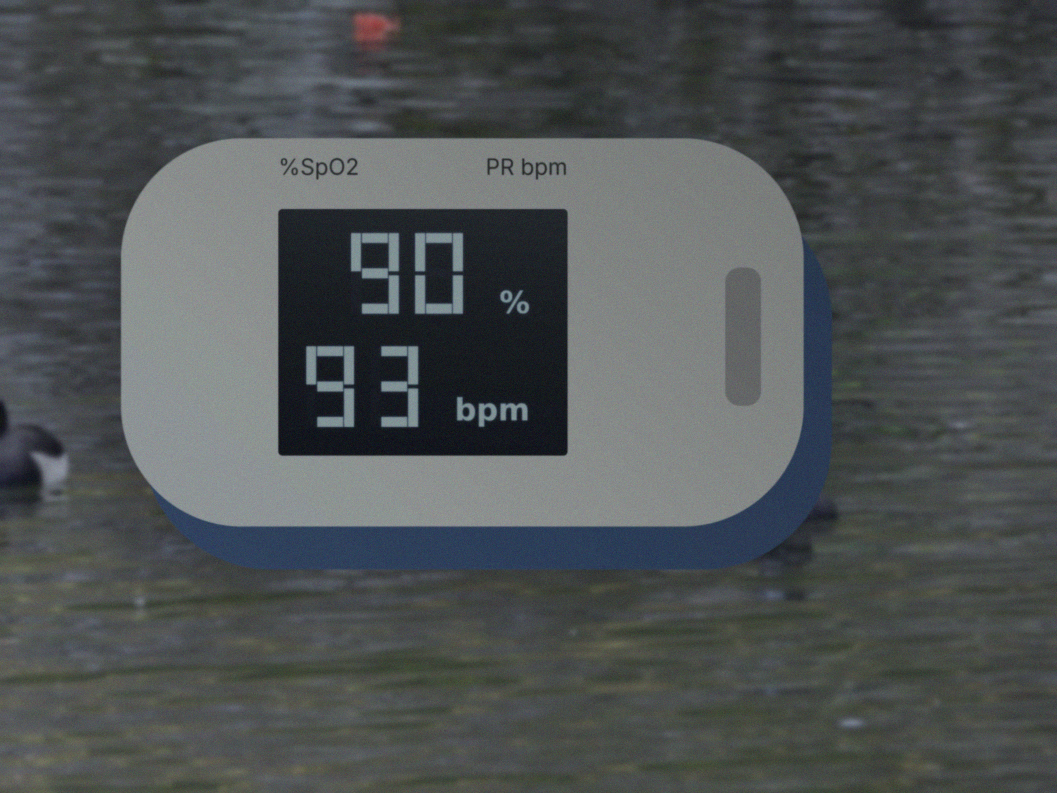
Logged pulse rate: 93; bpm
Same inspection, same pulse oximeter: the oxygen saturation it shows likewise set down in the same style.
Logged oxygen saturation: 90; %
